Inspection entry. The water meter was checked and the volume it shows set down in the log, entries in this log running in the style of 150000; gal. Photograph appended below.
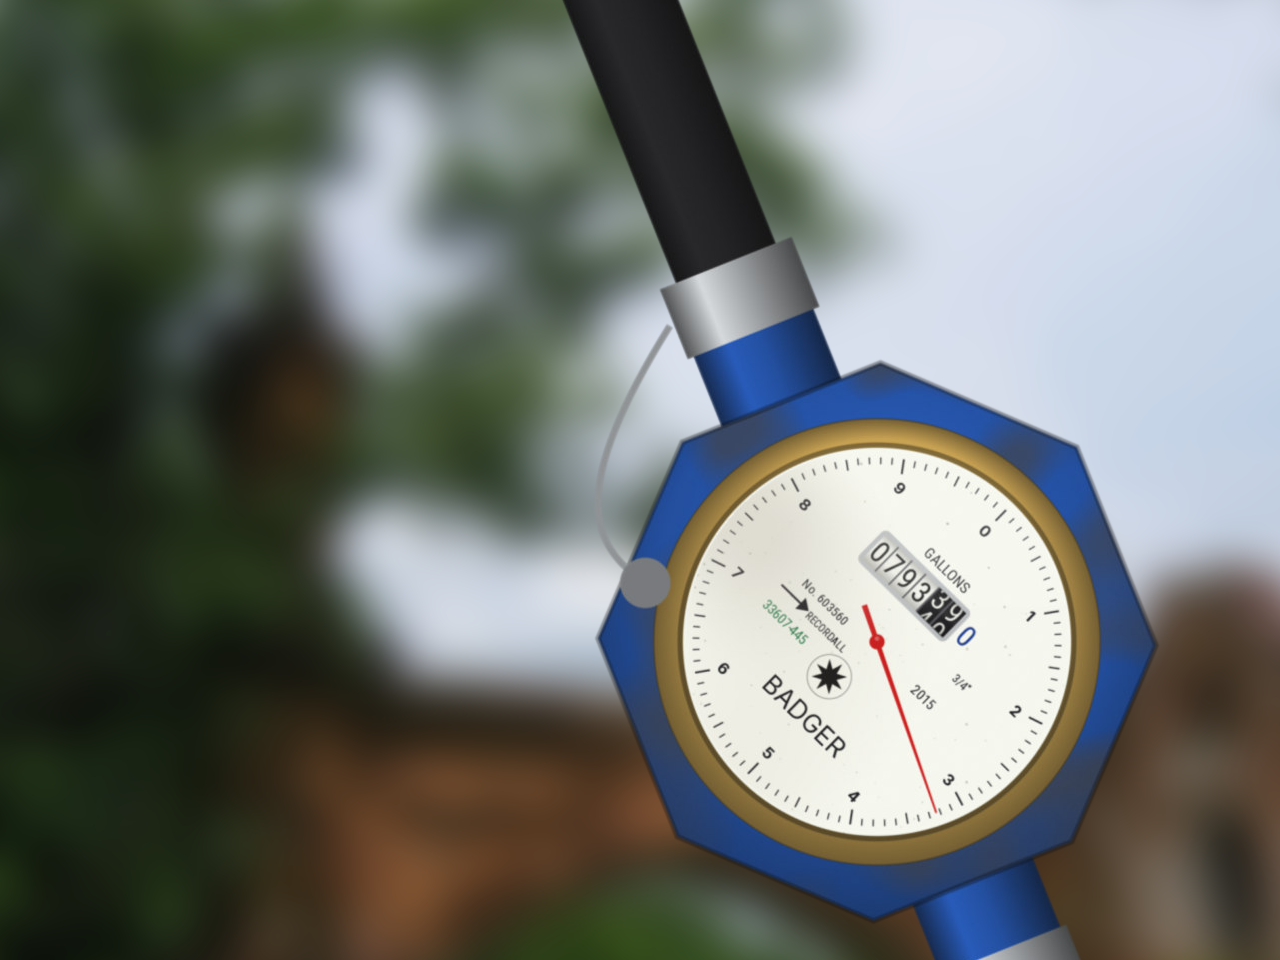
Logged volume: 793393.2; gal
